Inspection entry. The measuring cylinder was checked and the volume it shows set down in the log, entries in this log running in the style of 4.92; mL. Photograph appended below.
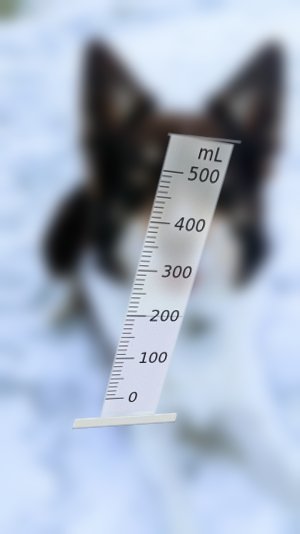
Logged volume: 200; mL
